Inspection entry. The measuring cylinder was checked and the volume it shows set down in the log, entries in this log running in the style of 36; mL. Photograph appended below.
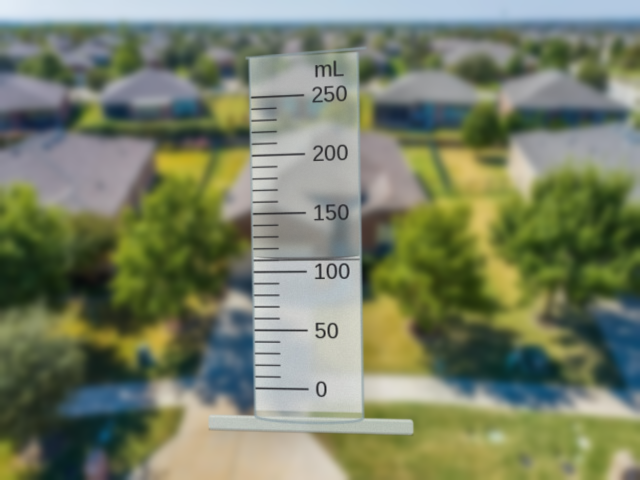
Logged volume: 110; mL
